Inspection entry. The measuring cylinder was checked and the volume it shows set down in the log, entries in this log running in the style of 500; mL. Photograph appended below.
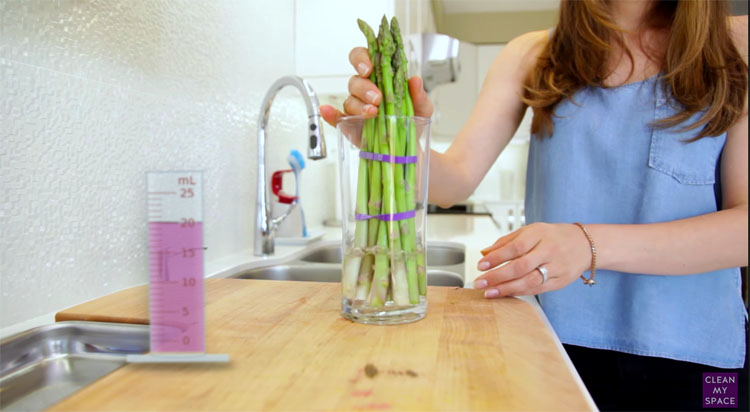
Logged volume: 20; mL
